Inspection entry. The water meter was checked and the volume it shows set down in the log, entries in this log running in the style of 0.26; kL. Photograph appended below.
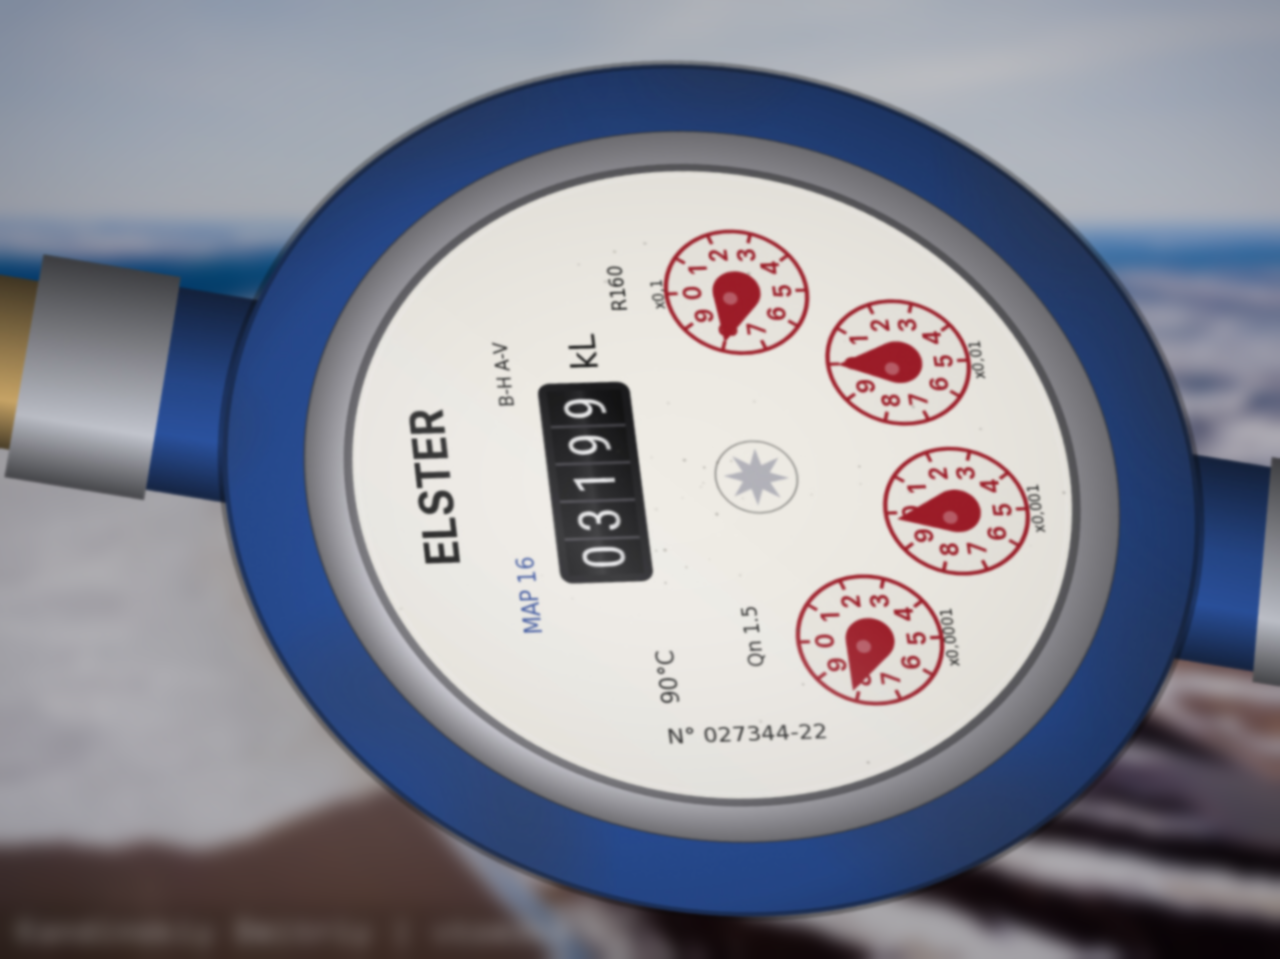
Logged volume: 3199.7998; kL
